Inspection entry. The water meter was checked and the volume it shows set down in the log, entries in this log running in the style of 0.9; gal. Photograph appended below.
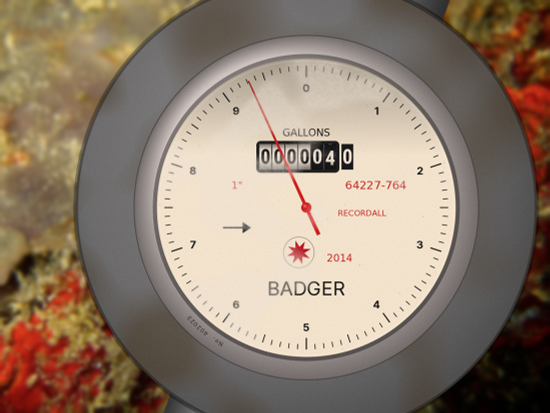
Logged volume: 39.3; gal
